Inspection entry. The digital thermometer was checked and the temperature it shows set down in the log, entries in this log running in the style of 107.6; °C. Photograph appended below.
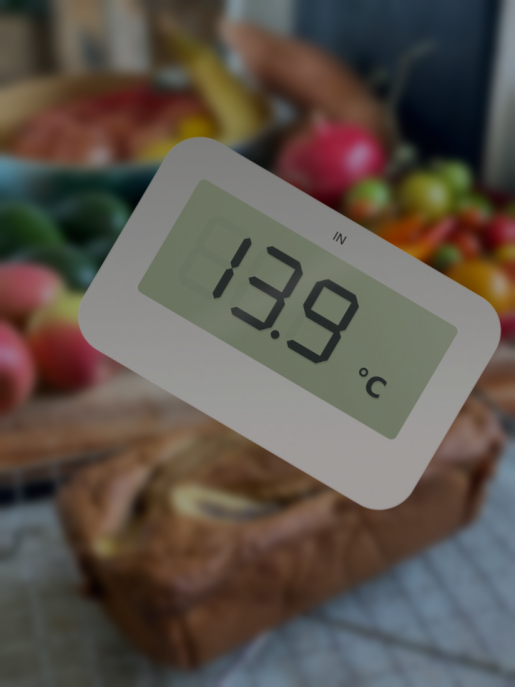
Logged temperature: 13.9; °C
